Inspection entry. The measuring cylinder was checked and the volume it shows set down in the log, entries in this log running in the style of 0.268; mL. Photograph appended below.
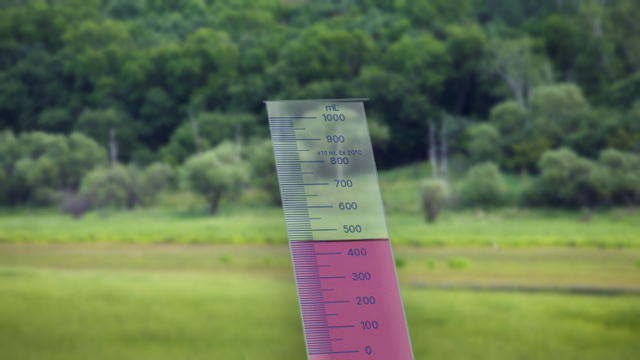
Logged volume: 450; mL
